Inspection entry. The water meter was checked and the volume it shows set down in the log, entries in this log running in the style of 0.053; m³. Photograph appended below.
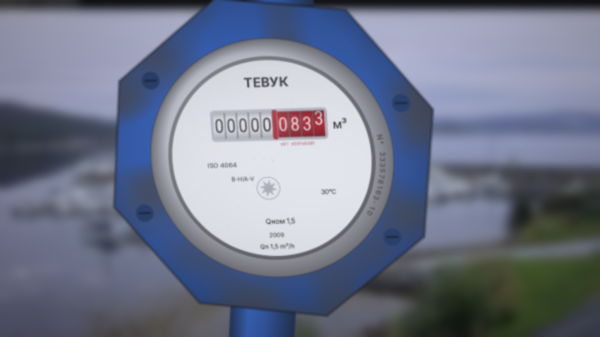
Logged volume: 0.0833; m³
